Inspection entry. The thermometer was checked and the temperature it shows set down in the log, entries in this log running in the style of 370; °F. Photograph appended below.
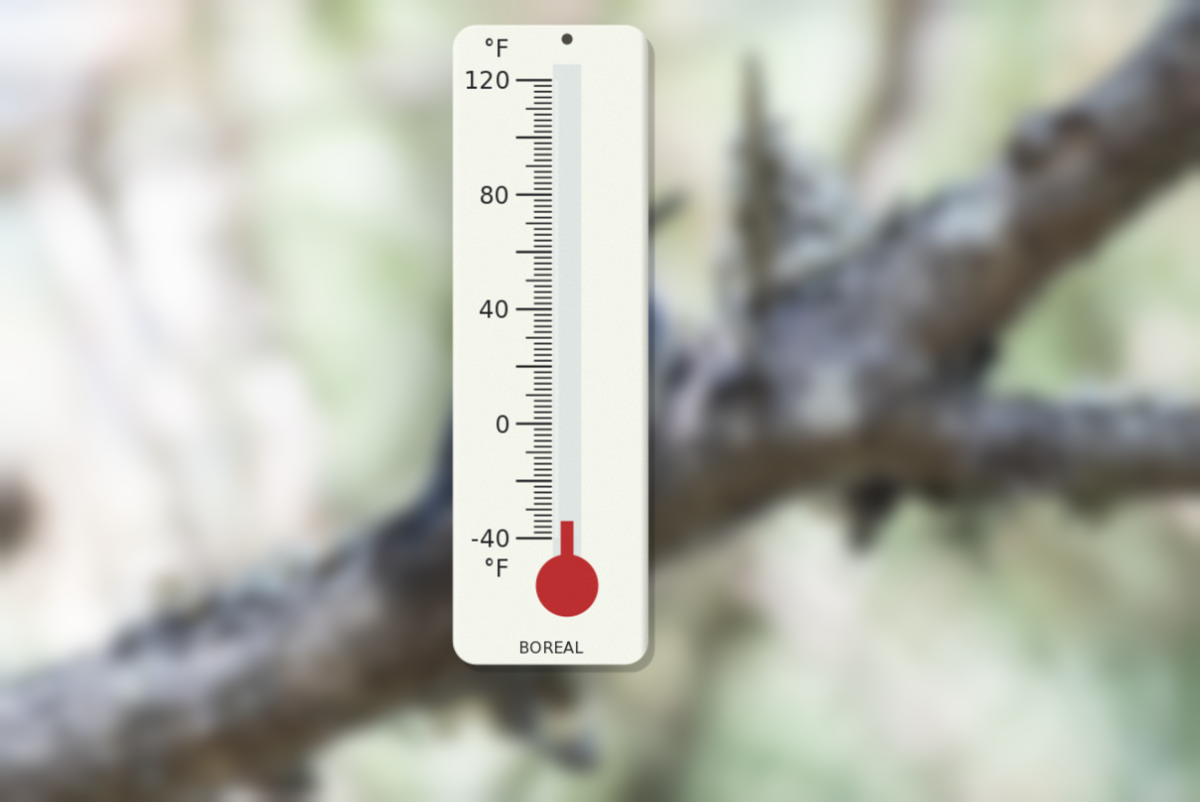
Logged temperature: -34; °F
